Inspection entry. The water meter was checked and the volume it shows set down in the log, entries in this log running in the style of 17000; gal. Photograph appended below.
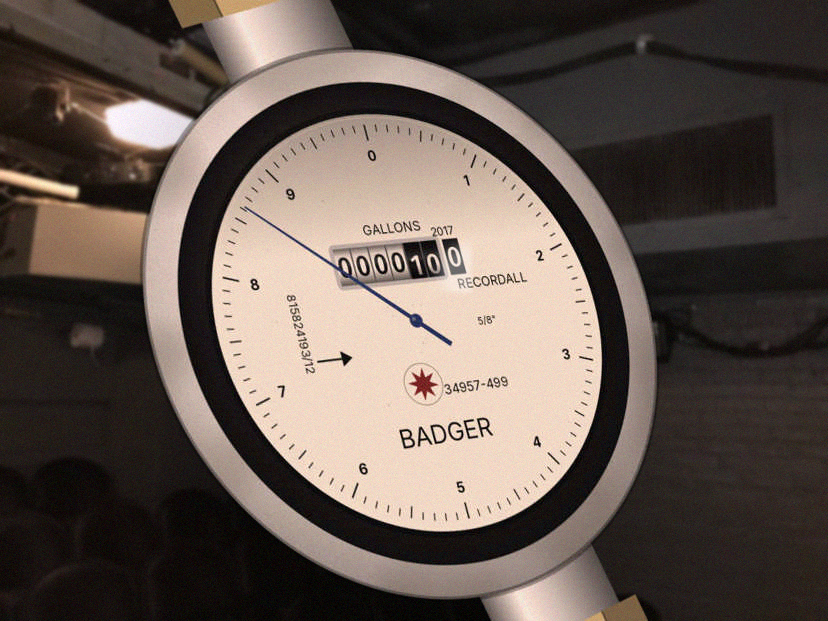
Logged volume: 98.6; gal
